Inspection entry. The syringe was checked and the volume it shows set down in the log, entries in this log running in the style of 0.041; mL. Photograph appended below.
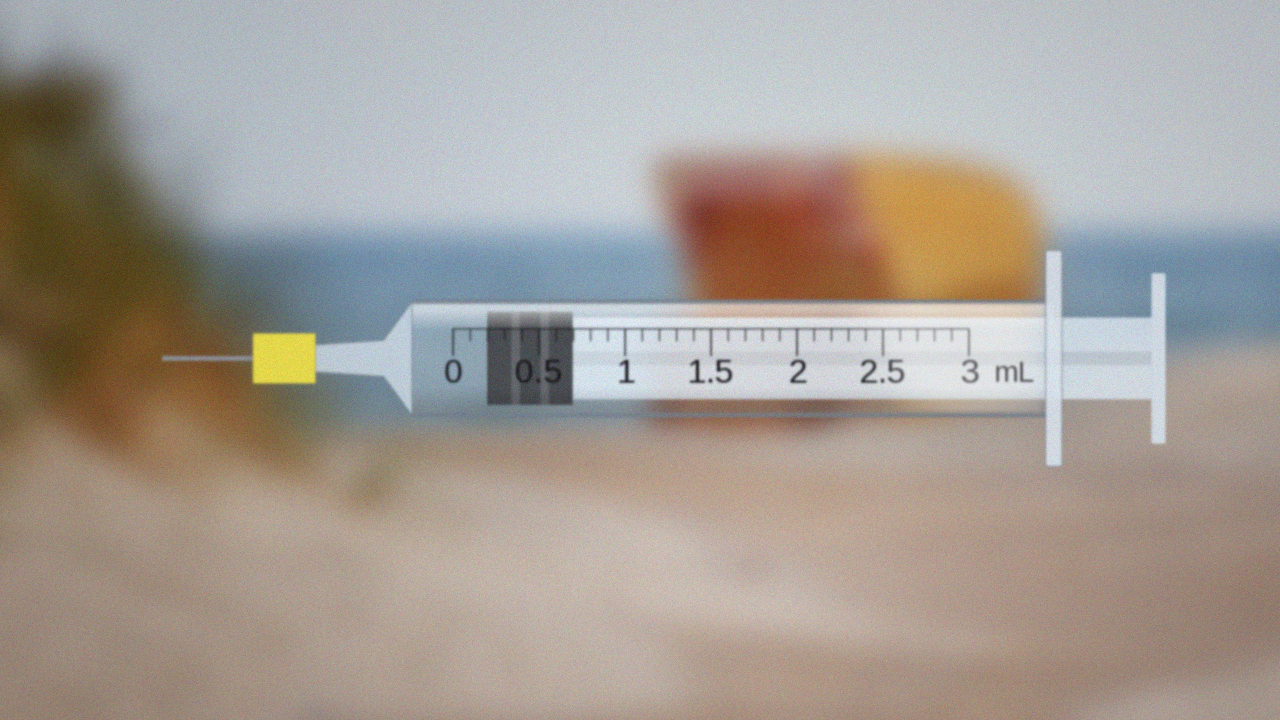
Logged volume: 0.2; mL
